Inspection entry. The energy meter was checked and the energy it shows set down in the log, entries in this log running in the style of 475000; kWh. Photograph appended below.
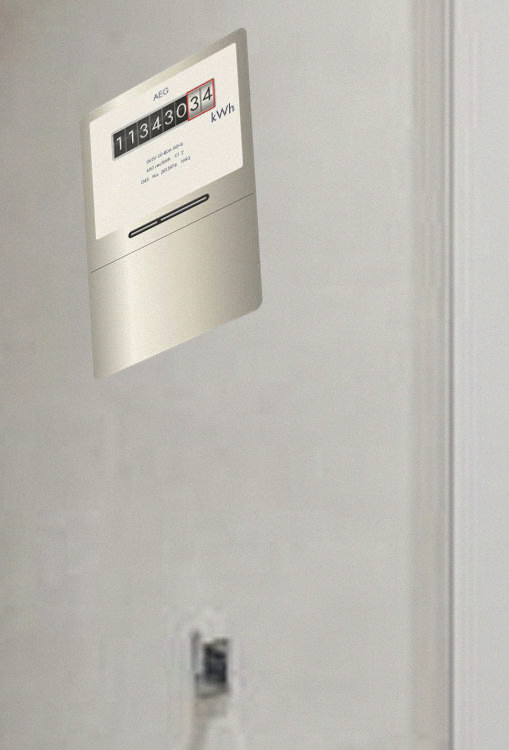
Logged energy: 113430.34; kWh
